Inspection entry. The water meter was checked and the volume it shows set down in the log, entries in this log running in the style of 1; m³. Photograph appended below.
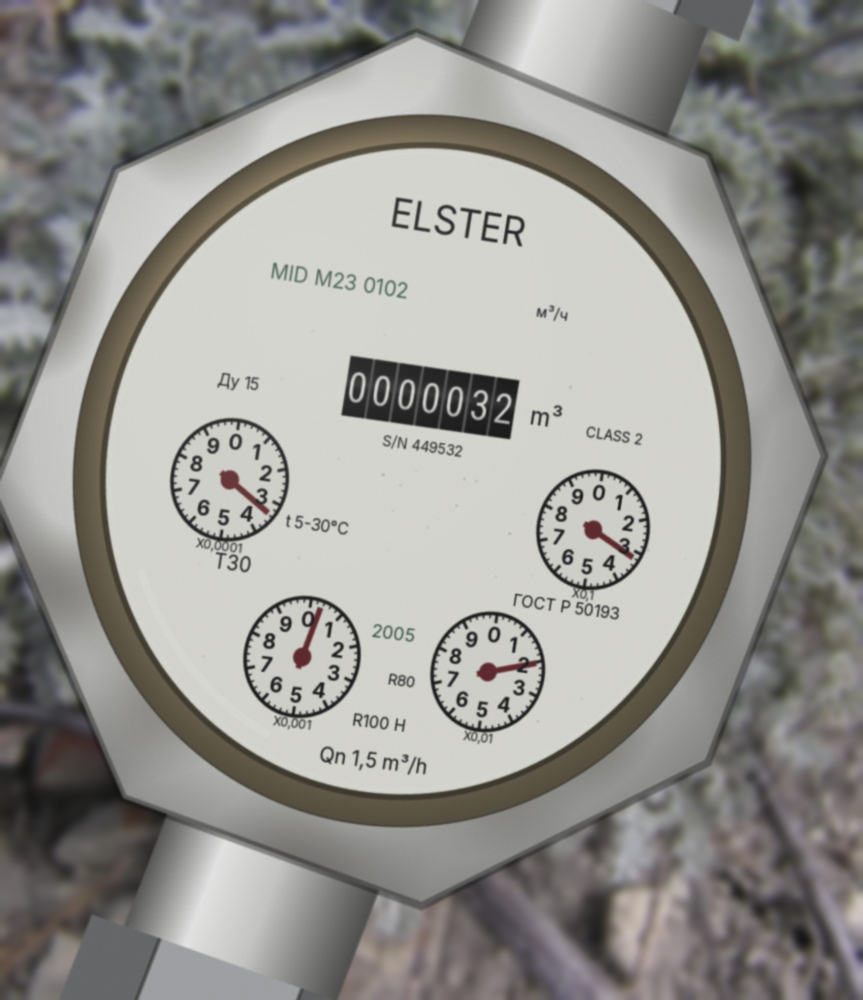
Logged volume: 32.3203; m³
